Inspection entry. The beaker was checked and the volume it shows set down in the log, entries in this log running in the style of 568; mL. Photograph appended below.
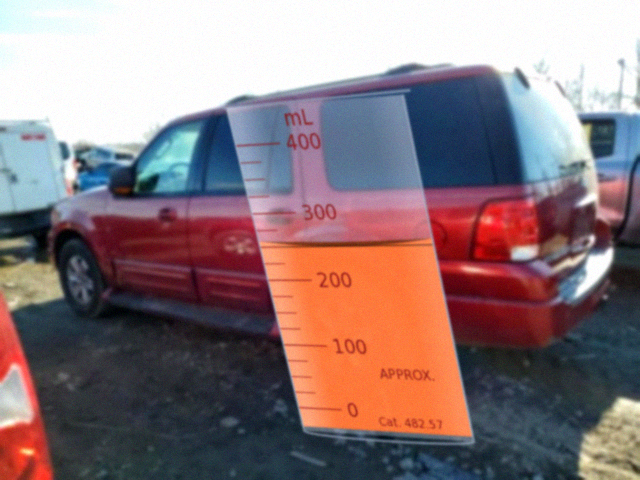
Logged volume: 250; mL
